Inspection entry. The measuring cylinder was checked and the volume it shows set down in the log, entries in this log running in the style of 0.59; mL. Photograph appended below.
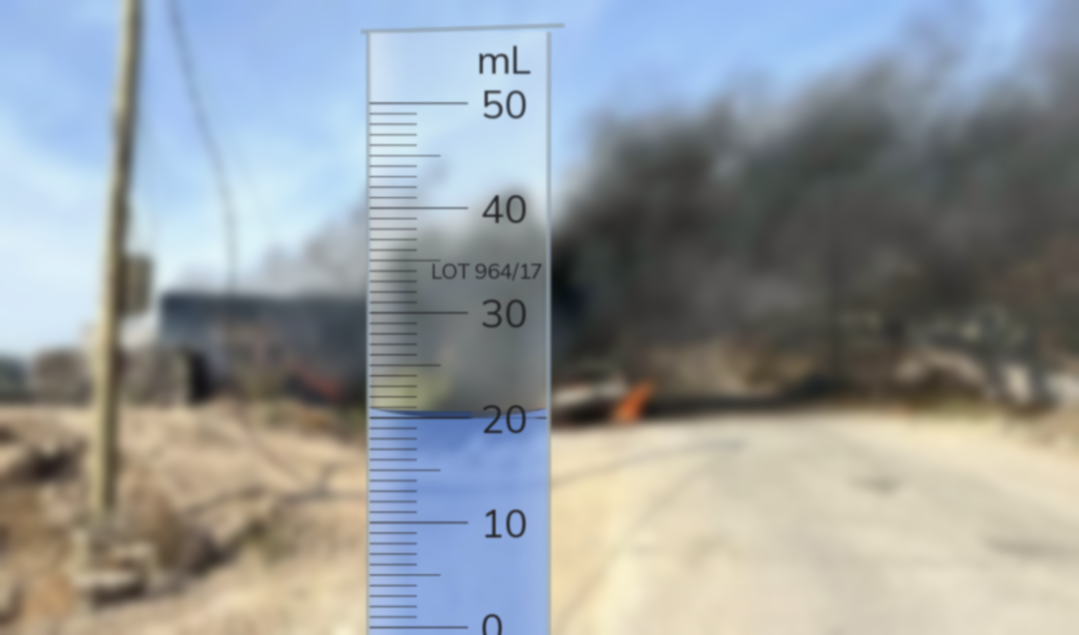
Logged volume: 20; mL
